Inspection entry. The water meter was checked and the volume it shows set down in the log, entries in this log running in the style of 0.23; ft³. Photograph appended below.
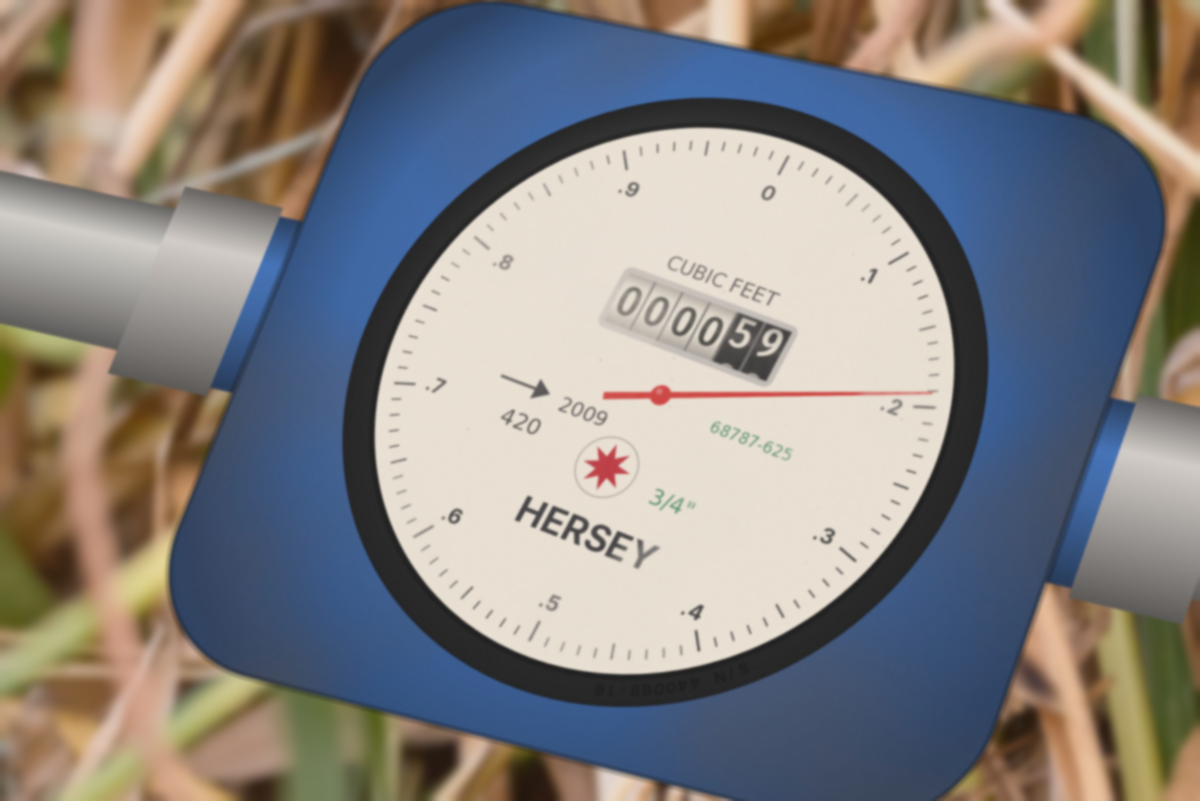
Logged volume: 59.19; ft³
